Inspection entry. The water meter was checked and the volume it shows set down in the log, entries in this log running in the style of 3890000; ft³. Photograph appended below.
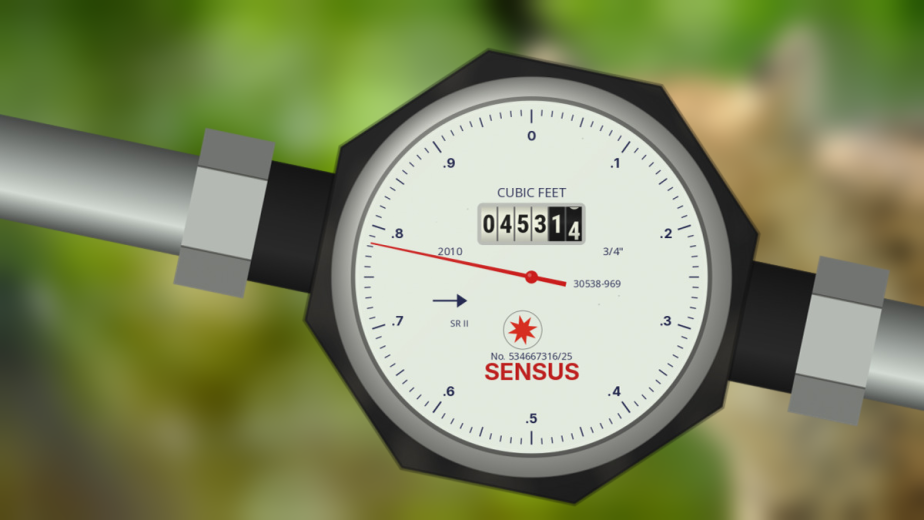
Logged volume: 45313.78; ft³
